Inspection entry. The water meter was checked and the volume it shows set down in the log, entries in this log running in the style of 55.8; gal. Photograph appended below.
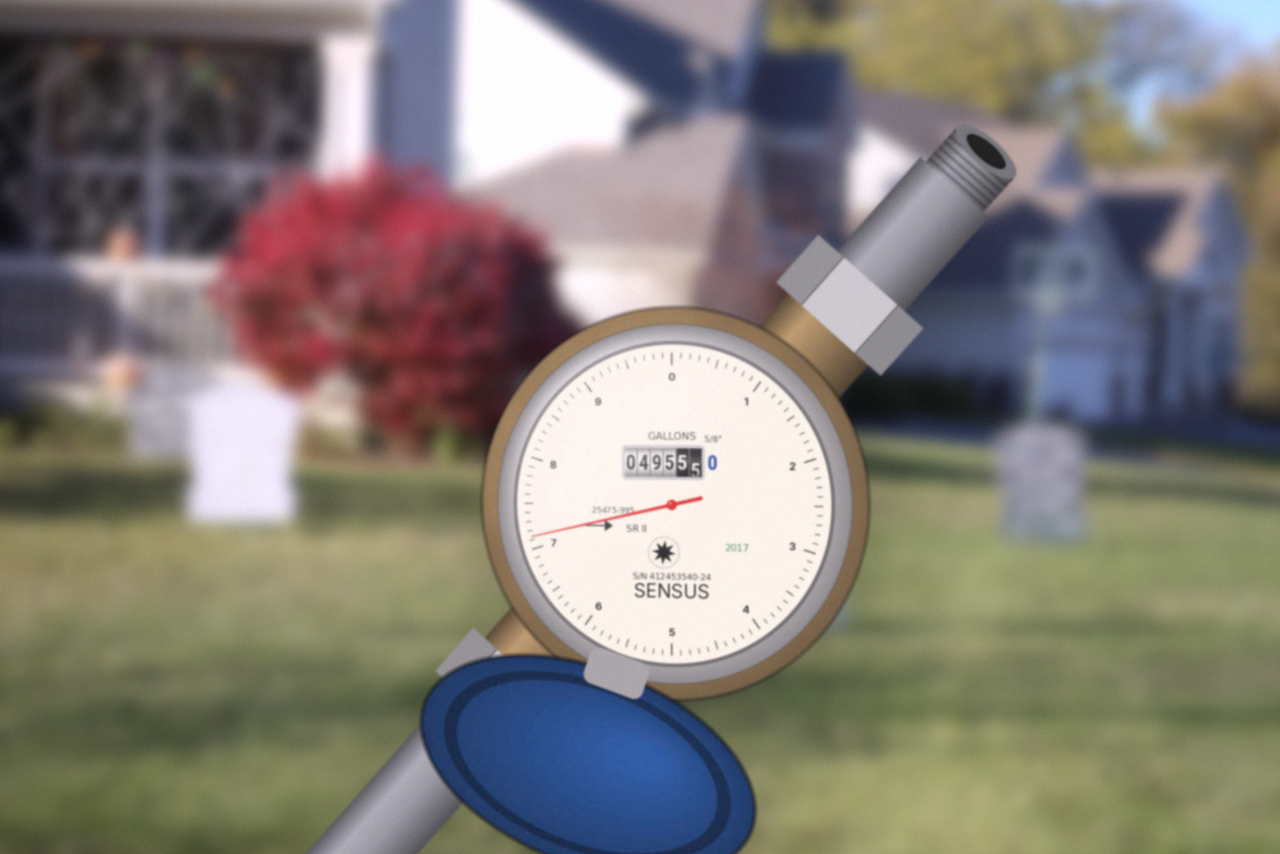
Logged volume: 495547.1; gal
